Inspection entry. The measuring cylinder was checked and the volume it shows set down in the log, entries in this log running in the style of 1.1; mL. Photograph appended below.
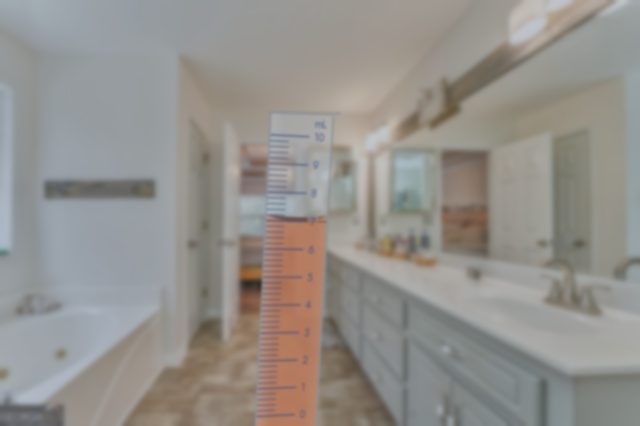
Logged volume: 7; mL
